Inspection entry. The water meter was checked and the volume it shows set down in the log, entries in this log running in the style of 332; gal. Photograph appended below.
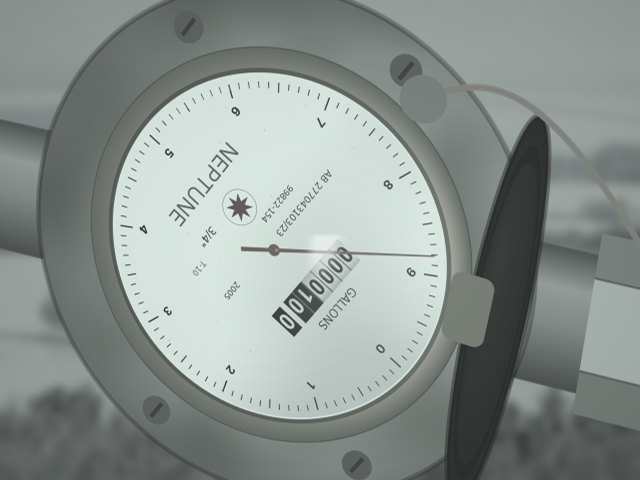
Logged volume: 98.8; gal
